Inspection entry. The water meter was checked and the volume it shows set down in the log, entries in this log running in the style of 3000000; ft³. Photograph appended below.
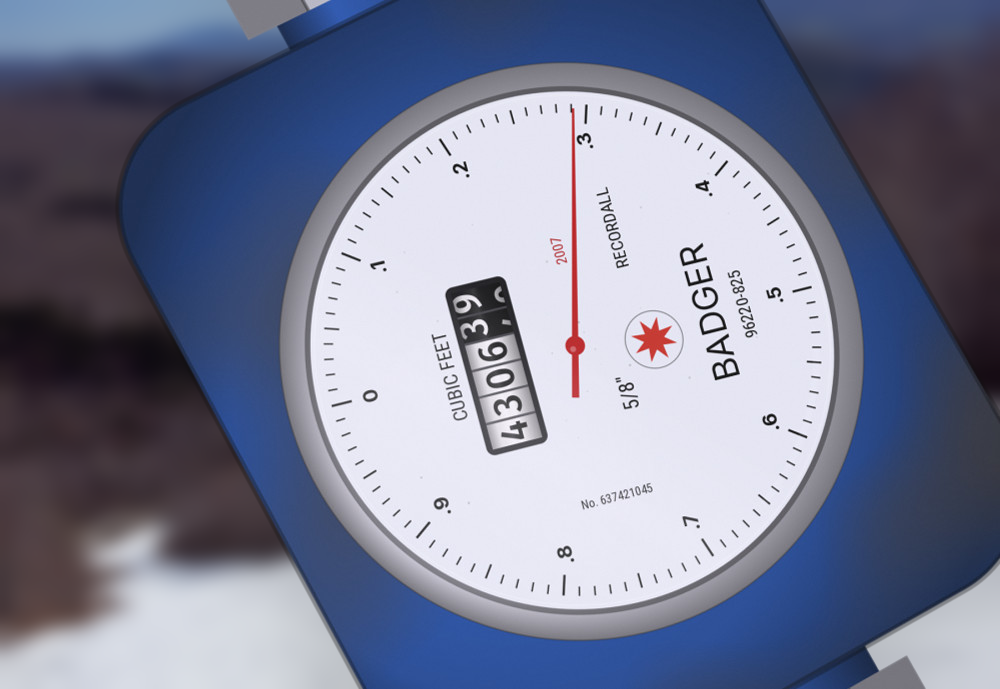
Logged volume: 430639.29; ft³
